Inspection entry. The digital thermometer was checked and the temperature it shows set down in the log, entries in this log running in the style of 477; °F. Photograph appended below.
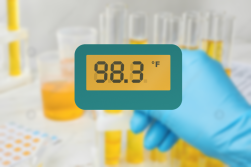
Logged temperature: 98.3; °F
